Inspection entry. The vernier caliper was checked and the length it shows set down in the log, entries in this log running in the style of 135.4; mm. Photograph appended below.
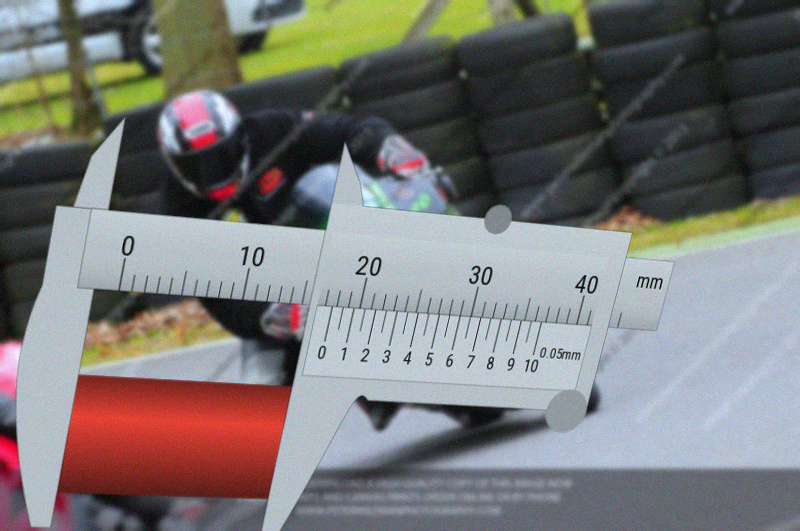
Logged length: 17.6; mm
